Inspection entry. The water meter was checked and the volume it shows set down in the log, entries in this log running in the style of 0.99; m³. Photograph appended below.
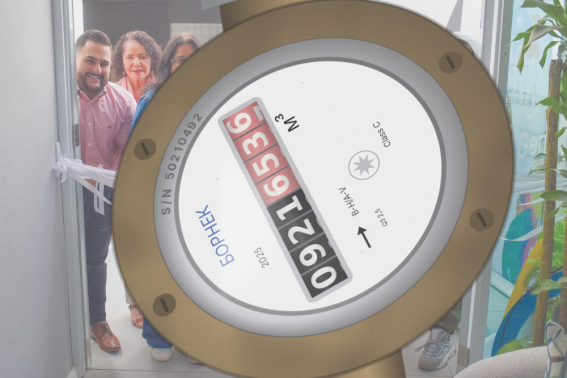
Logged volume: 921.6536; m³
